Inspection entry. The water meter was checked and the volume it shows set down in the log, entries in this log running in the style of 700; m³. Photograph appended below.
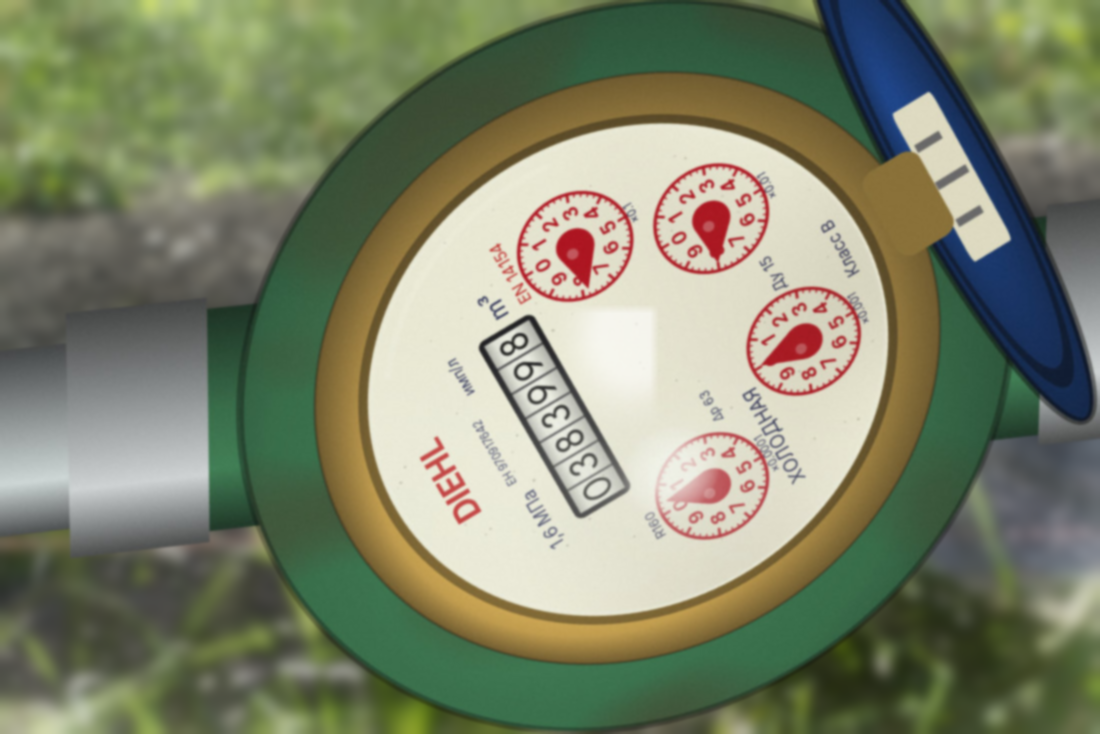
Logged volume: 383998.7800; m³
